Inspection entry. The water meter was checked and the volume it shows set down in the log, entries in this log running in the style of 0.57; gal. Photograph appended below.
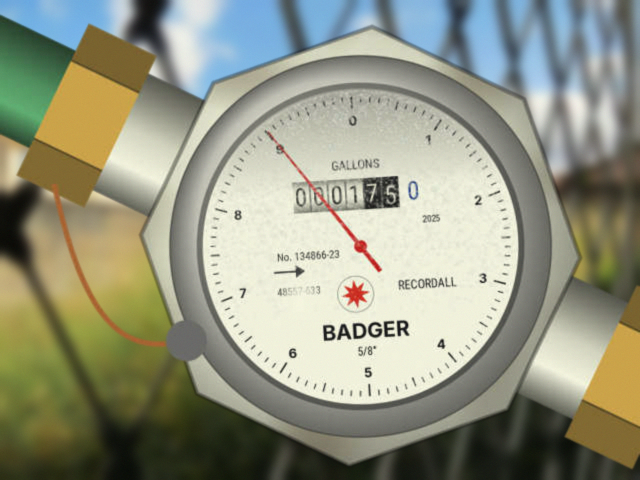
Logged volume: 1749.0; gal
